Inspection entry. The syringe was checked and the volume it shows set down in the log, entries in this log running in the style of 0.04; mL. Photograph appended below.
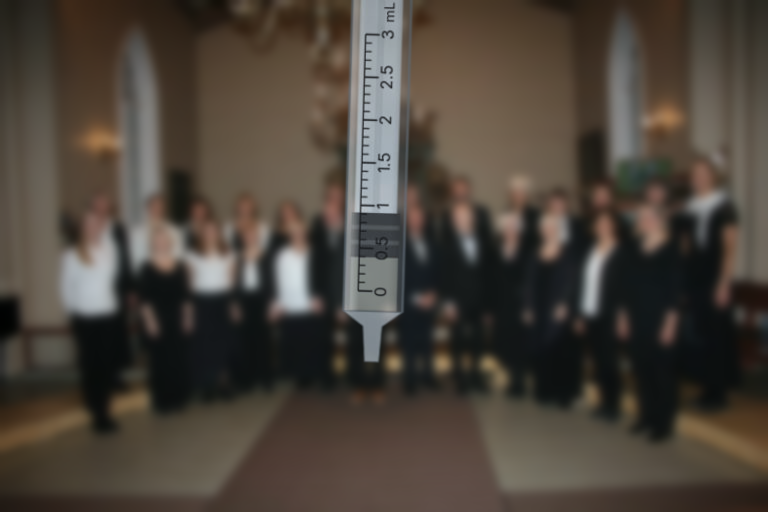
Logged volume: 0.4; mL
